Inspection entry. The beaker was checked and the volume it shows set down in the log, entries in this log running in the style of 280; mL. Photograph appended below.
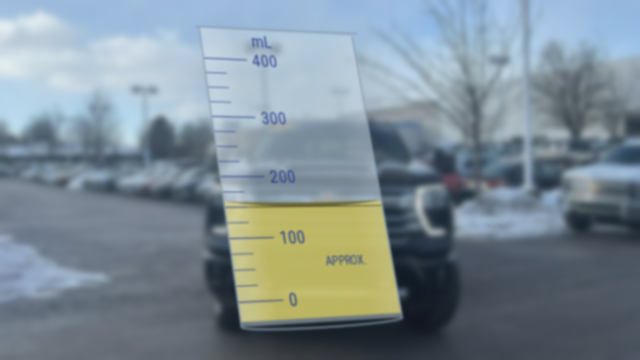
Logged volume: 150; mL
